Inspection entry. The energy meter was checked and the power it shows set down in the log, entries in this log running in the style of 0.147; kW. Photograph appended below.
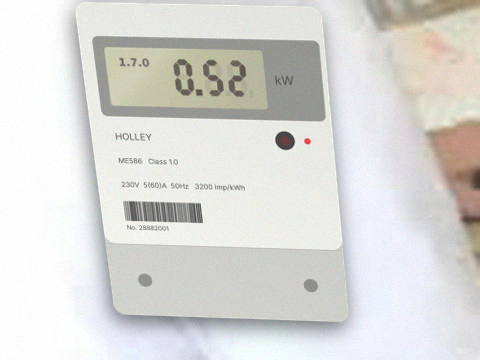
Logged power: 0.52; kW
